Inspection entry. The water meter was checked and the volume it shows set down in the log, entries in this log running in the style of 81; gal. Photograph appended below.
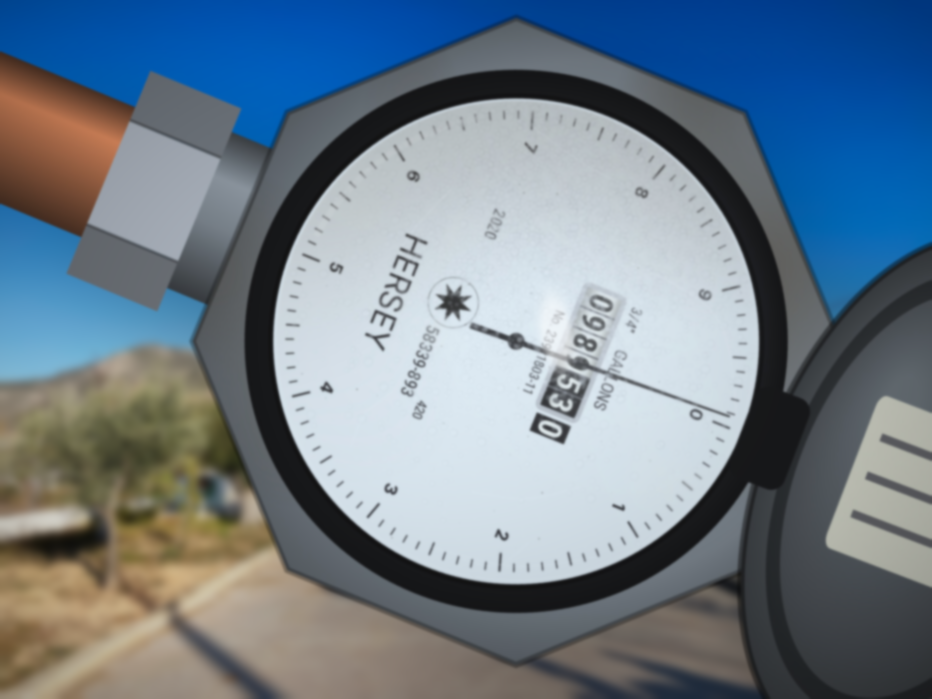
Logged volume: 989529.9; gal
